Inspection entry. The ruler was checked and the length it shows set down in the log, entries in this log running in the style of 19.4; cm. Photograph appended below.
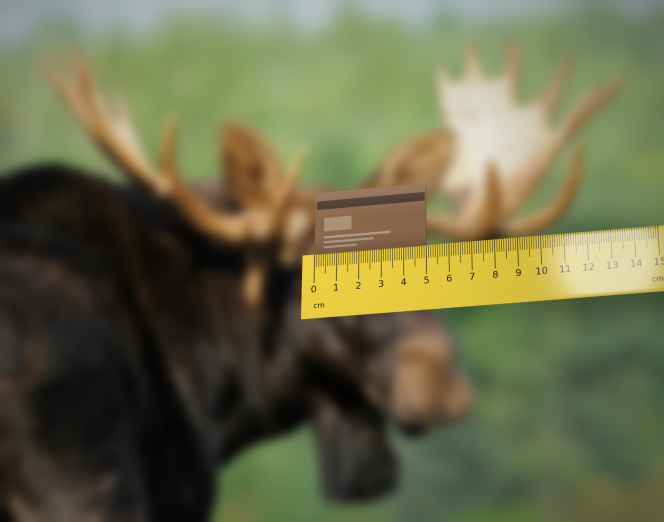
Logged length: 5; cm
